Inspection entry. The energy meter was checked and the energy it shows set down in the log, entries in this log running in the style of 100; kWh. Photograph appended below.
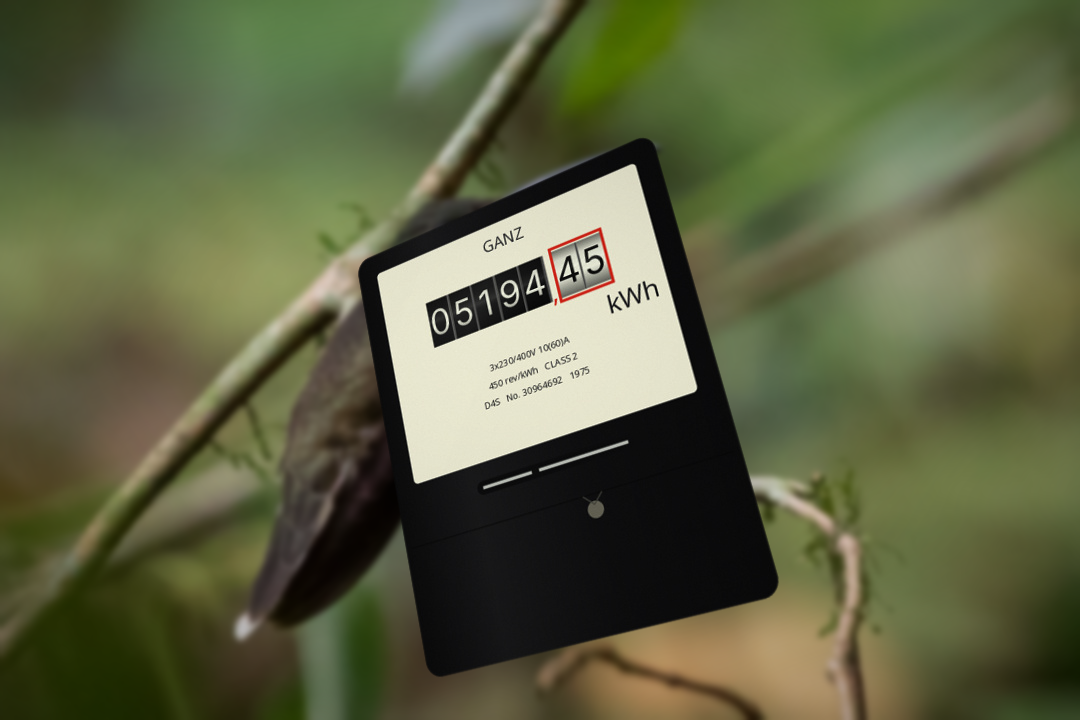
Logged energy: 5194.45; kWh
